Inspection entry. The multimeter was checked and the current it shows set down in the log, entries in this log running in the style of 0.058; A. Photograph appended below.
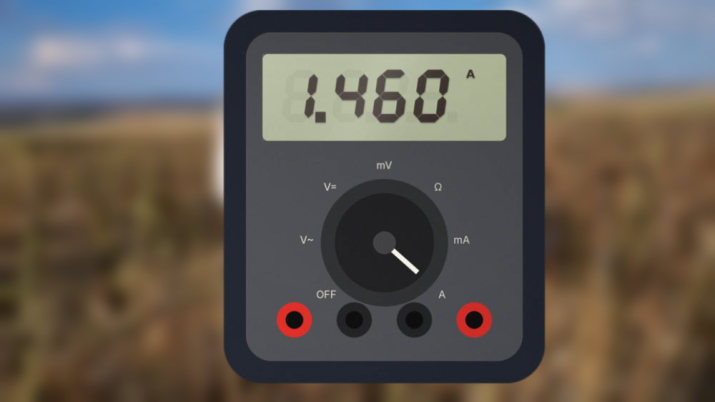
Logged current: 1.460; A
